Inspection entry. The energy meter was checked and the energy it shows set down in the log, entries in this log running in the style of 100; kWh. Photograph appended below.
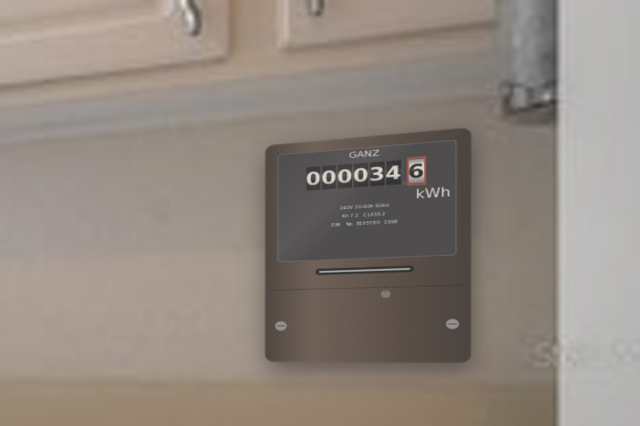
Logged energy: 34.6; kWh
